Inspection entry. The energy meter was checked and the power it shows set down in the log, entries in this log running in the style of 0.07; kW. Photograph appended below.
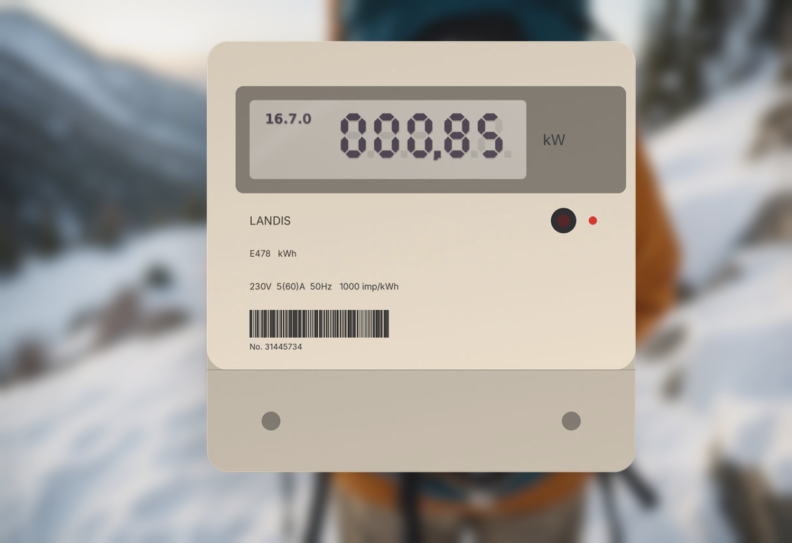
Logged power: 0.85; kW
